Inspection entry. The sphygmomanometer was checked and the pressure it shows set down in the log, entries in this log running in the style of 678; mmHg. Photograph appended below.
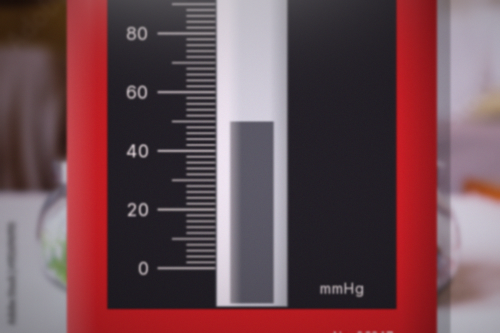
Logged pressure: 50; mmHg
